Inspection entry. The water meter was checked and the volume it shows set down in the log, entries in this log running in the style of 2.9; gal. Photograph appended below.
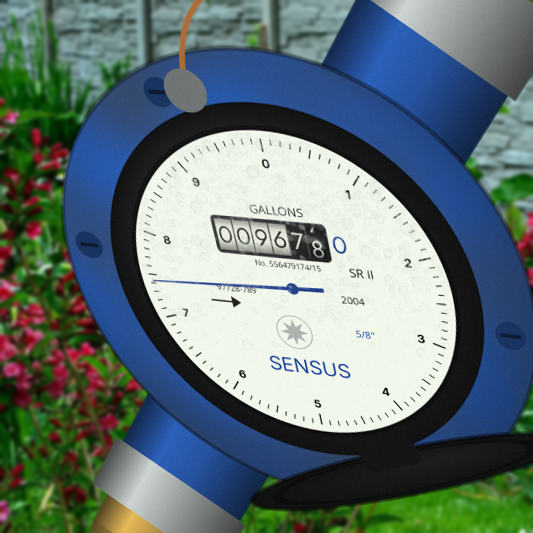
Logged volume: 96777.4; gal
